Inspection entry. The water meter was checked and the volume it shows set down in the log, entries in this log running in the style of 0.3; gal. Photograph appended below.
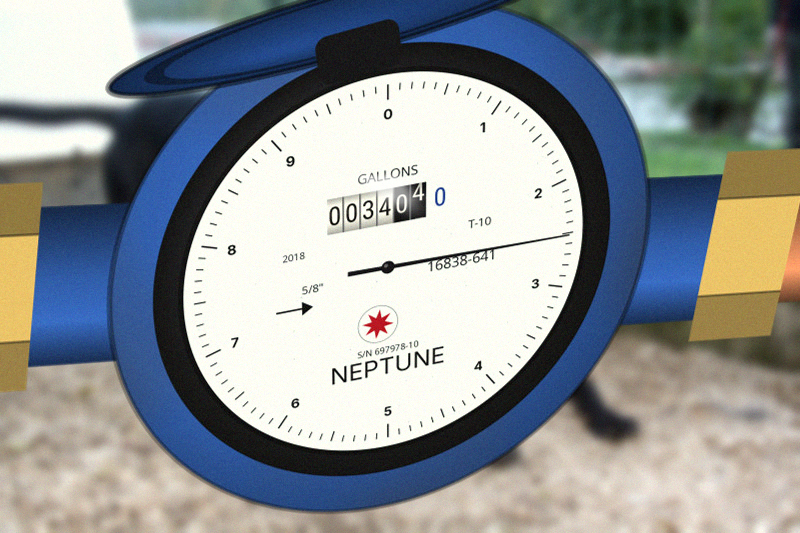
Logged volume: 34042.5; gal
